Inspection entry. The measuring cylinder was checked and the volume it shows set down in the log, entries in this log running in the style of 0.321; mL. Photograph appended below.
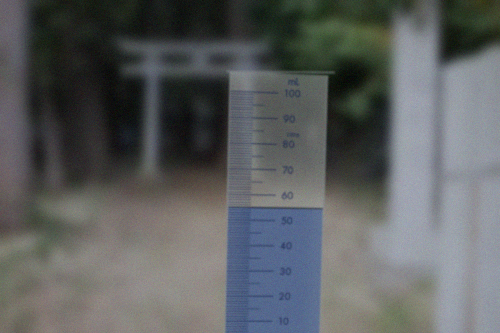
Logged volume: 55; mL
